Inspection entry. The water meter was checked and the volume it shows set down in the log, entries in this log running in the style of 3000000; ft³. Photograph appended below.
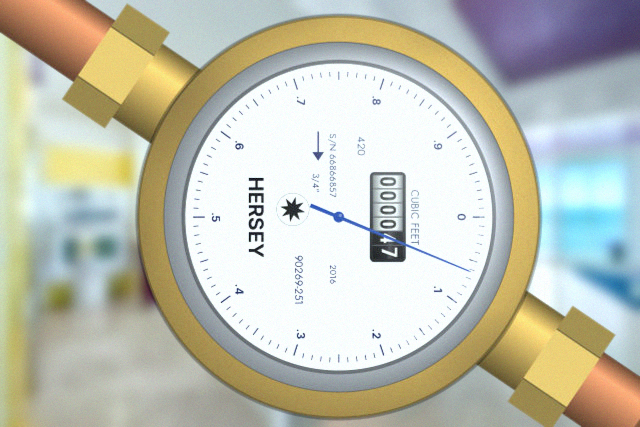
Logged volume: 47.06; ft³
